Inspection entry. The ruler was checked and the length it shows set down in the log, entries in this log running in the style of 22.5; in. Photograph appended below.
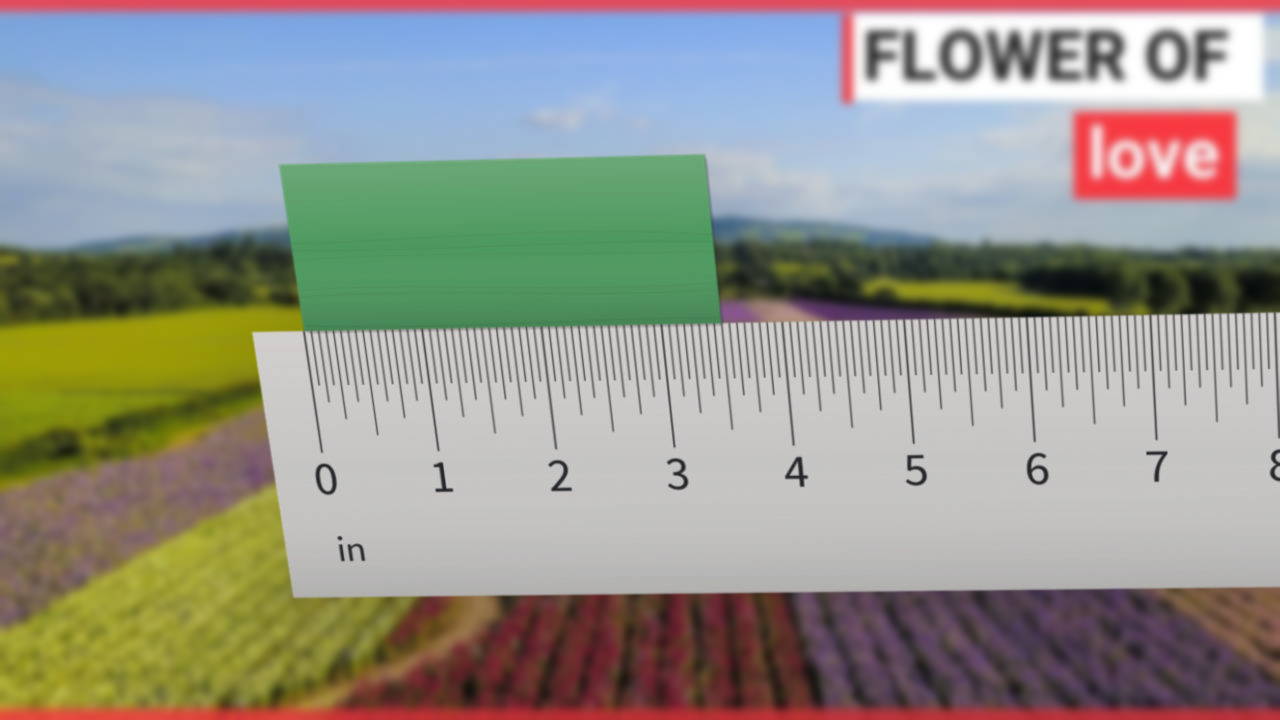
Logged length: 3.5; in
